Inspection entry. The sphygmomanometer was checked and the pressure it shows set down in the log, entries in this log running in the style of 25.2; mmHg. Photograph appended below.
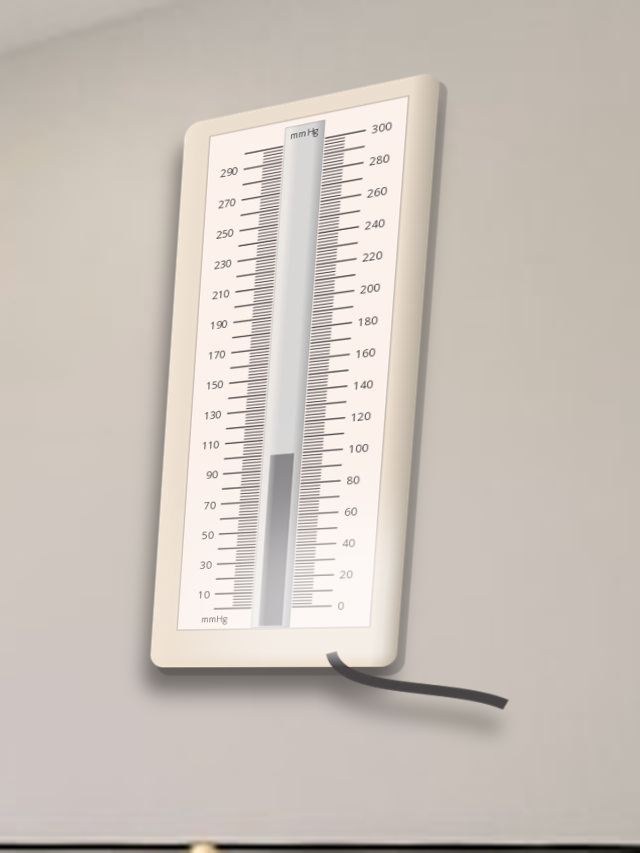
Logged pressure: 100; mmHg
